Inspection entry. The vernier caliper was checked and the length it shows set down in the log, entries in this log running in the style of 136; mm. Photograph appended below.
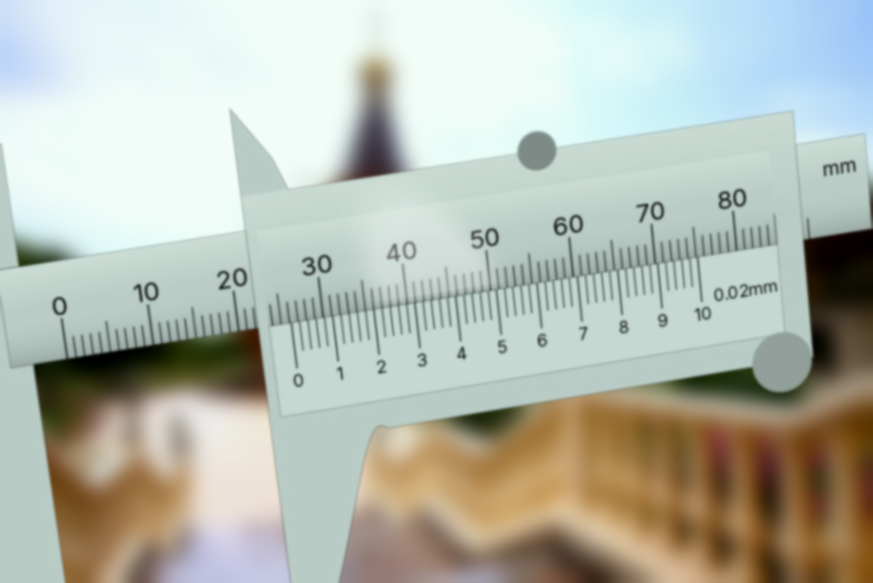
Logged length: 26.2; mm
